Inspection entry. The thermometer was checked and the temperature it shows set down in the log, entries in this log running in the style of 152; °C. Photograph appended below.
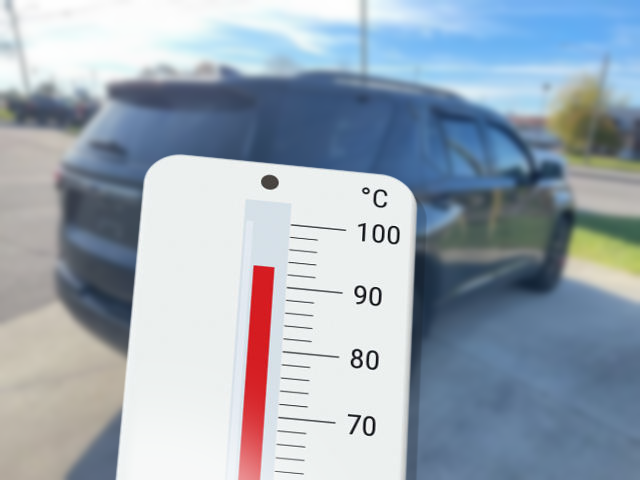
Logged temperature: 93; °C
